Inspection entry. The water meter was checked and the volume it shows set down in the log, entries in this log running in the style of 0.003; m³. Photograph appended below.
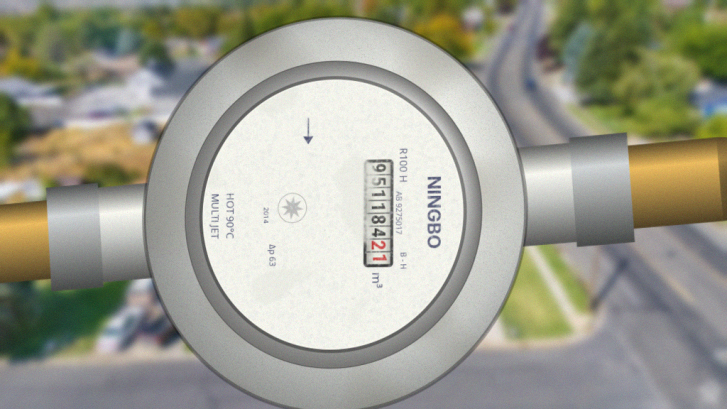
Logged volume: 951184.21; m³
